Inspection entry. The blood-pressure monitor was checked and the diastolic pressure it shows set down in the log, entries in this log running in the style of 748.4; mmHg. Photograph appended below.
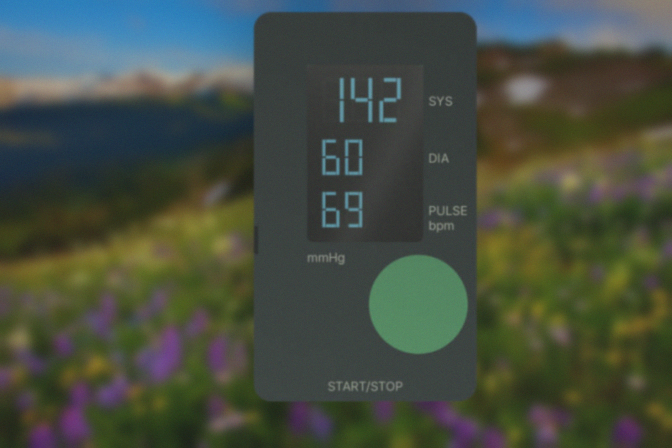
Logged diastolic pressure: 60; mmHg
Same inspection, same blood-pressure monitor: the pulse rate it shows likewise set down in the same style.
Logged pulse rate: 69; bpm
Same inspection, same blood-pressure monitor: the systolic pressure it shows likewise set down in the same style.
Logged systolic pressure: 142; mmHg
